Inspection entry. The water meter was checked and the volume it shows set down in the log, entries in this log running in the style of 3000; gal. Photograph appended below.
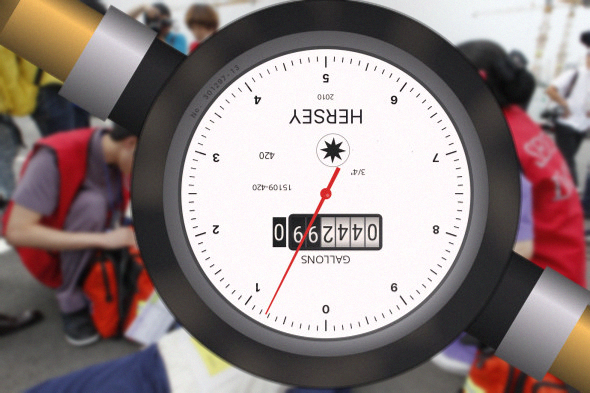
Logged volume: 442990.7; gal
